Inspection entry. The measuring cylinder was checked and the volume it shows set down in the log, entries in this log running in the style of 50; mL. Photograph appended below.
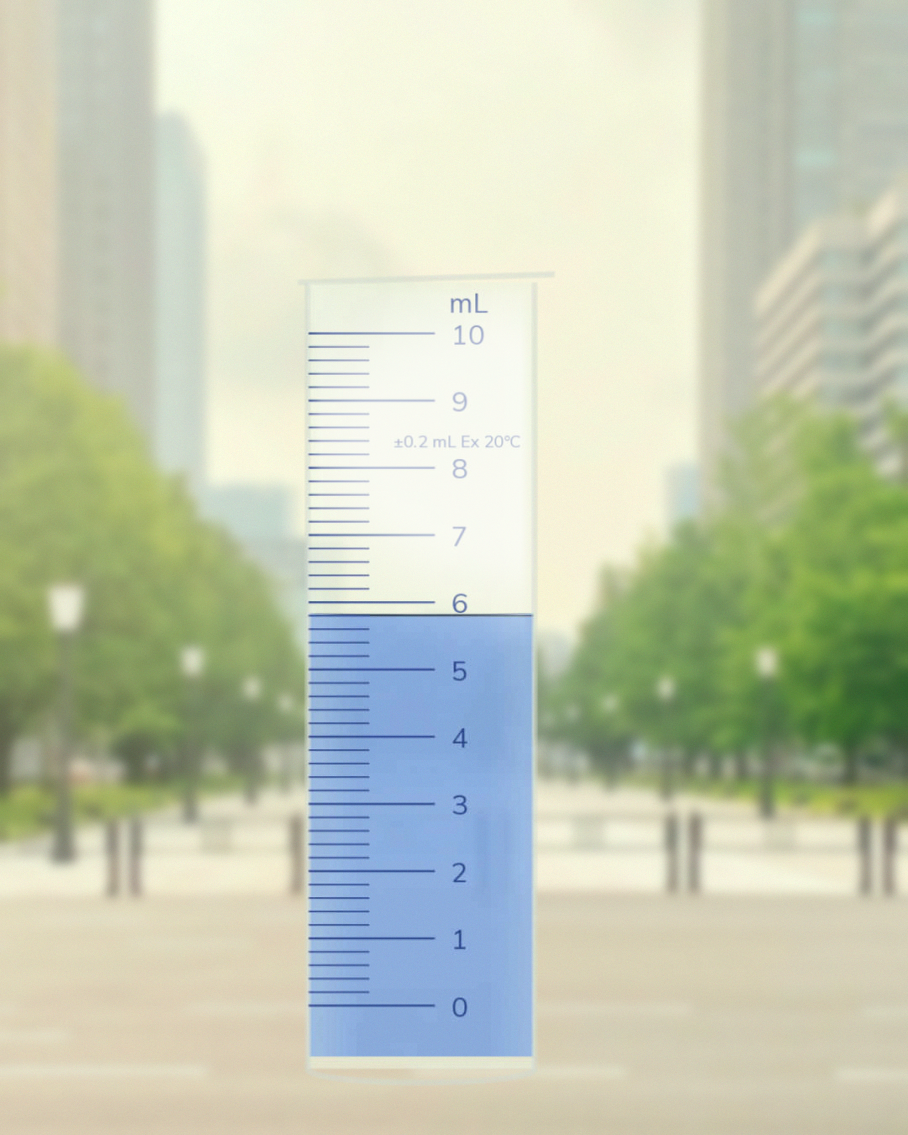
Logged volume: 5.8; mL
